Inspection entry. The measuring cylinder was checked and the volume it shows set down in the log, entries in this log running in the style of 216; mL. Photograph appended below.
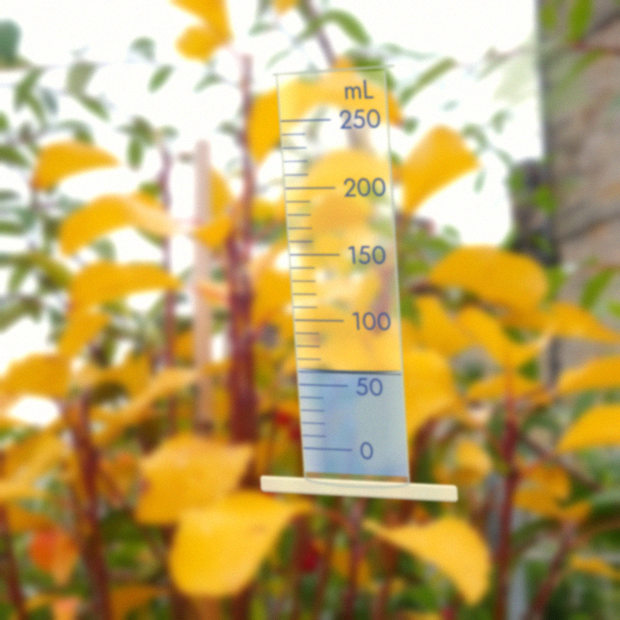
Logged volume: 60; mL
